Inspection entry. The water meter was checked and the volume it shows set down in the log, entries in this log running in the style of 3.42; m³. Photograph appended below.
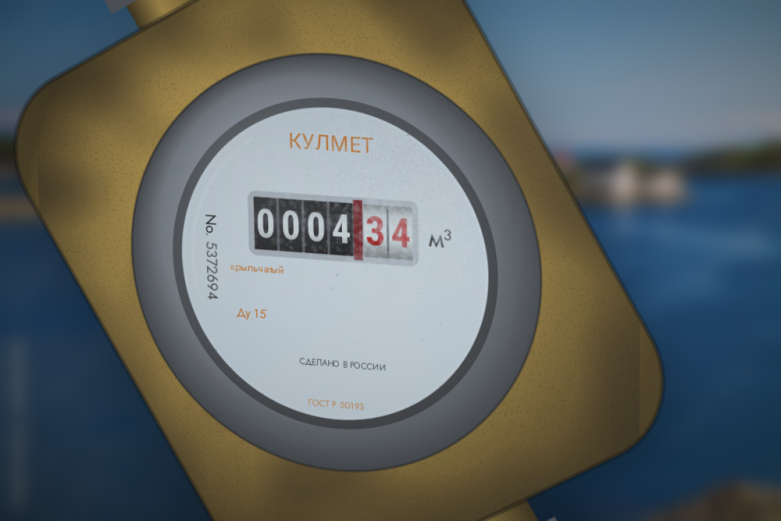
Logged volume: 4.34; m³
